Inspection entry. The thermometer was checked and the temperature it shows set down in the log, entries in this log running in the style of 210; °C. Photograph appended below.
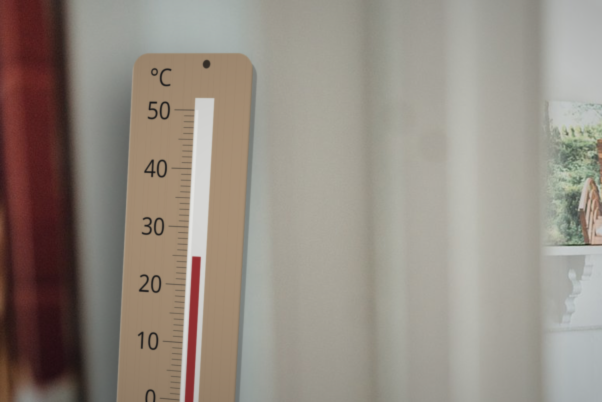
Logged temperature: 25; °C
